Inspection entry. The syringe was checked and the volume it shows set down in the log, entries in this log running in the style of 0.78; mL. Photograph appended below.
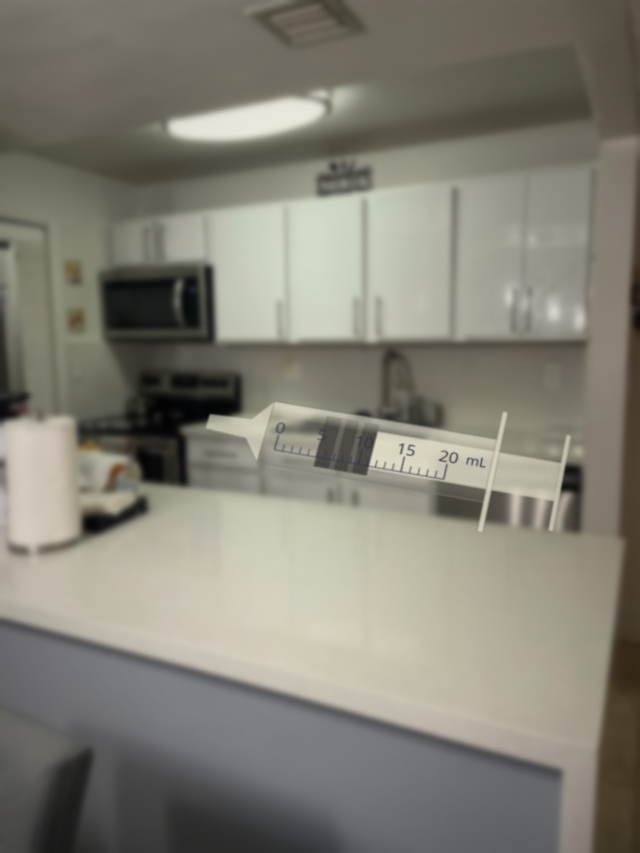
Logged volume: 5; mL
